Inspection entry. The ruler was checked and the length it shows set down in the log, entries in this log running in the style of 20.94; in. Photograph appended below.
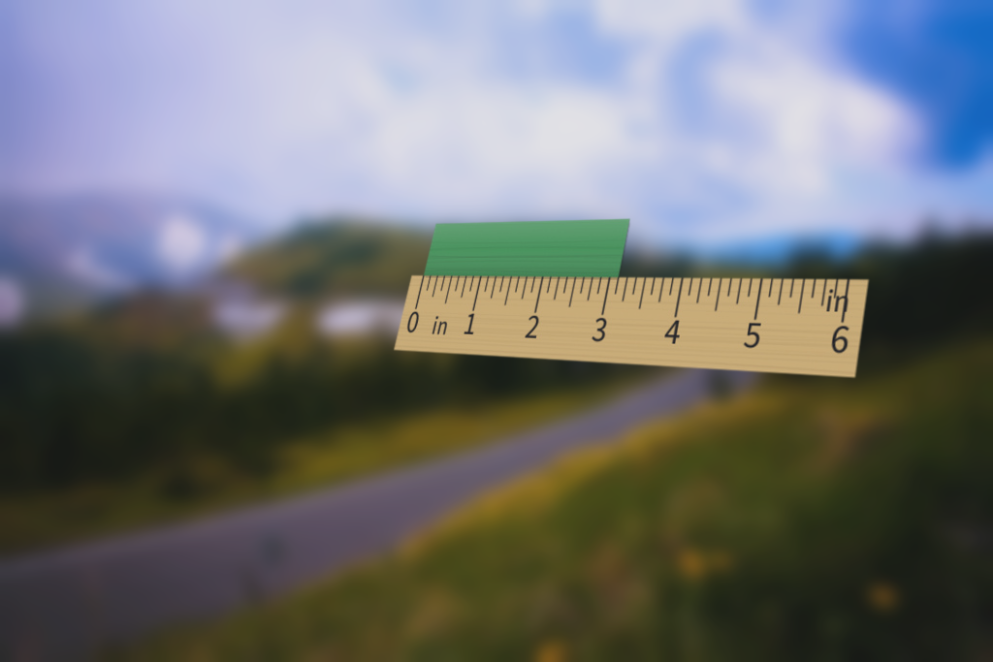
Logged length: 3.125; in
